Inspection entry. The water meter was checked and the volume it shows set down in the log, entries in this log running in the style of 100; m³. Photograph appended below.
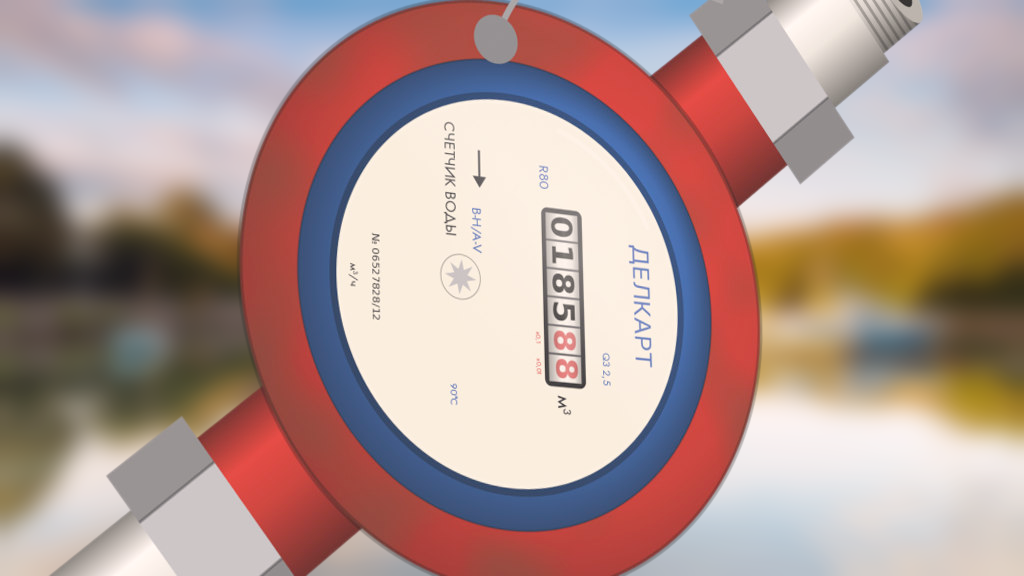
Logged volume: 185.88; m³
